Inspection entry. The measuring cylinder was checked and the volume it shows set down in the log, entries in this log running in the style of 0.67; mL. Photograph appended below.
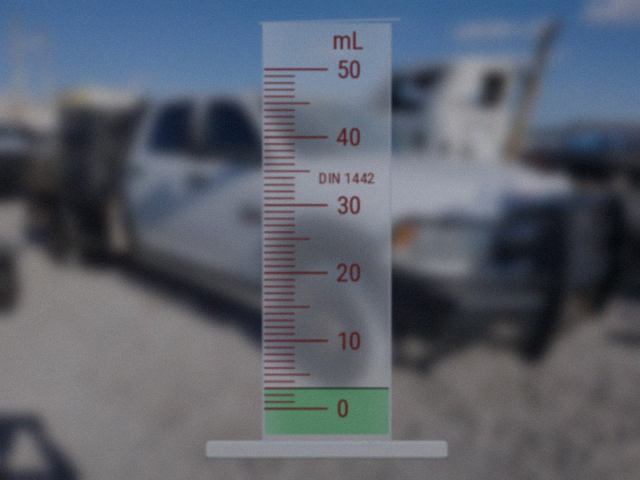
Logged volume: 3; mL
